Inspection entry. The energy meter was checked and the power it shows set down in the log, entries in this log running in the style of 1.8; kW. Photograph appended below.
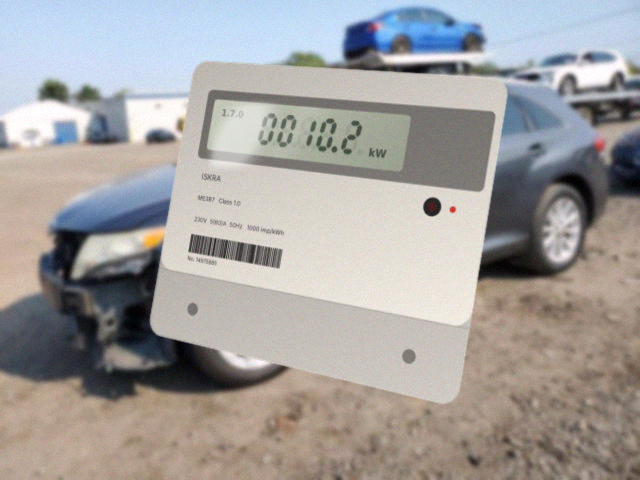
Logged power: 10.2; kW
